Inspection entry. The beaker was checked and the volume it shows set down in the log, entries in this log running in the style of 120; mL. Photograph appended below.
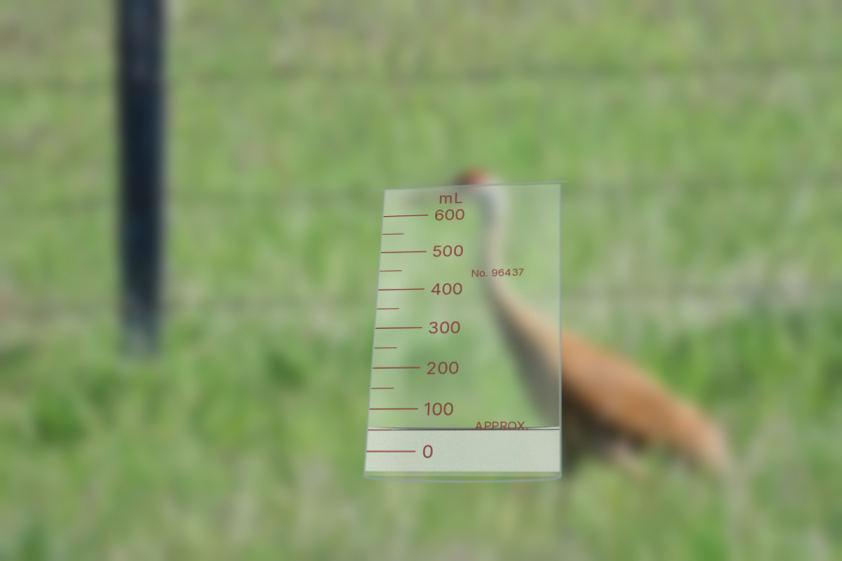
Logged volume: 50; mL
